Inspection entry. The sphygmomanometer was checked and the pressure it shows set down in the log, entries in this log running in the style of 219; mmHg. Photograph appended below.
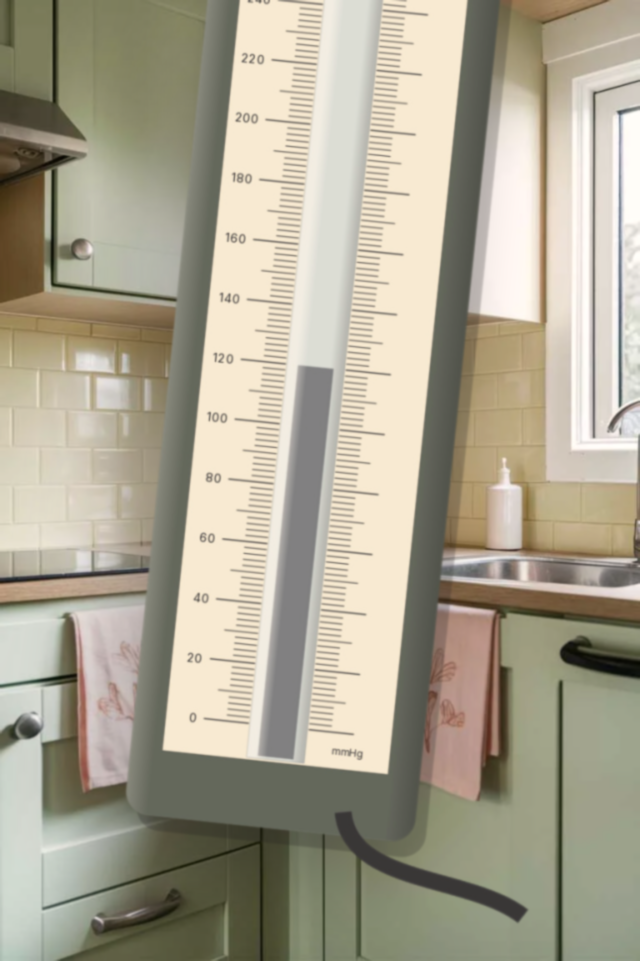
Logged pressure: 120; mmHg
